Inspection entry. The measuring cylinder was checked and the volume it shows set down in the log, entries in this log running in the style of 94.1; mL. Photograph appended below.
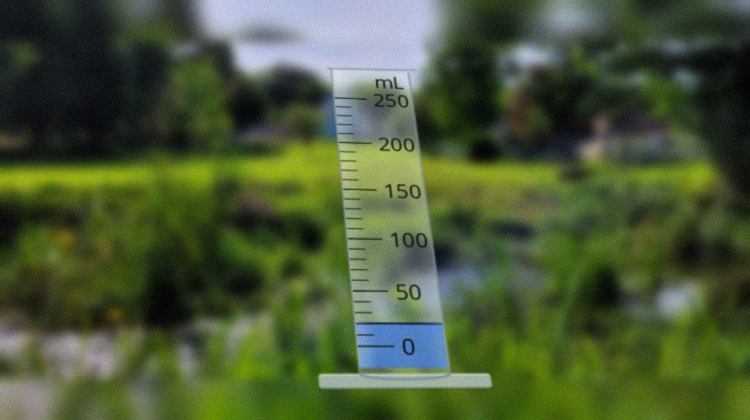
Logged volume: 20; mL
